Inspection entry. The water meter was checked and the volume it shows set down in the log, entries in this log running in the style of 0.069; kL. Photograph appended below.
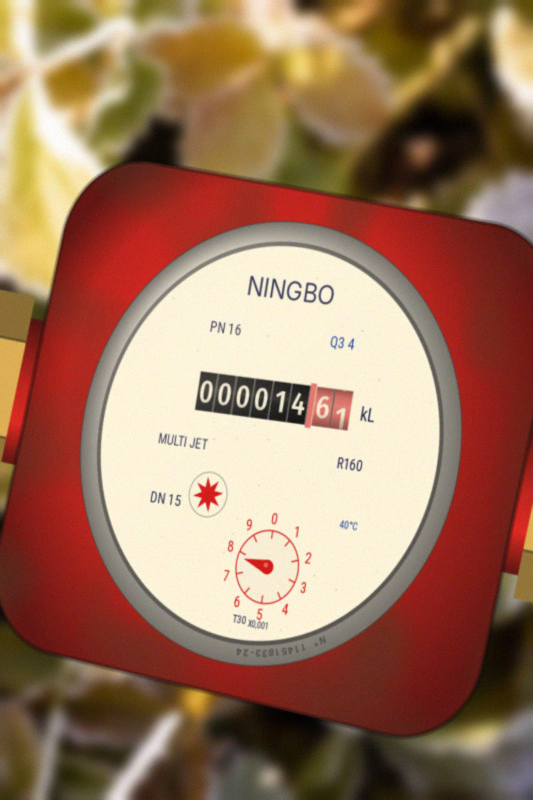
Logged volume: 14.607; kL
